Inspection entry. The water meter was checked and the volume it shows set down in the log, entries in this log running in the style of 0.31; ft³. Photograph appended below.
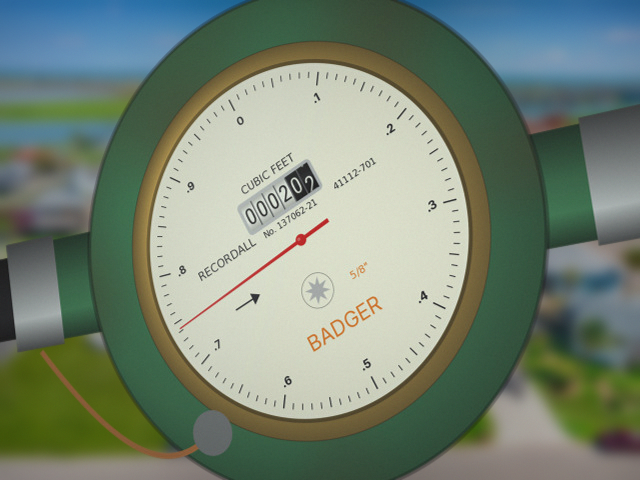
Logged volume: 201.74; ft³
